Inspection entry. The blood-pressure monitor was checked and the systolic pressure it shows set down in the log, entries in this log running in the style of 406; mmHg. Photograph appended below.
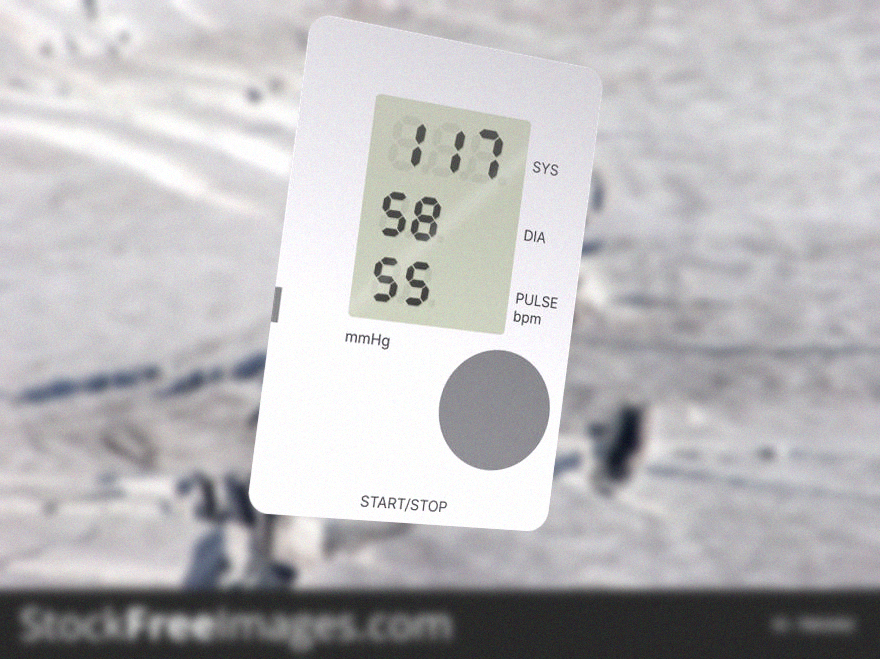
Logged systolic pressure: 117; mmHg
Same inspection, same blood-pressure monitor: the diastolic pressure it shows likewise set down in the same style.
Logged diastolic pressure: 58; mmHg
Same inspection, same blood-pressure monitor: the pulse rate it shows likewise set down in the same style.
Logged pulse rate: 55; bpm
